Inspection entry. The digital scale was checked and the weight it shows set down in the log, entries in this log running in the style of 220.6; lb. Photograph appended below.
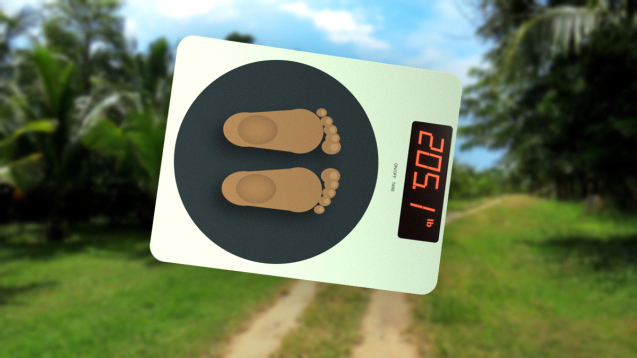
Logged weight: 205.1; lb
